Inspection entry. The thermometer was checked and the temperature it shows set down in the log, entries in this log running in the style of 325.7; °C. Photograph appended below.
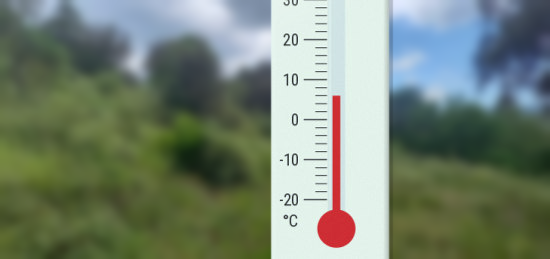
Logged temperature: 6; °C
